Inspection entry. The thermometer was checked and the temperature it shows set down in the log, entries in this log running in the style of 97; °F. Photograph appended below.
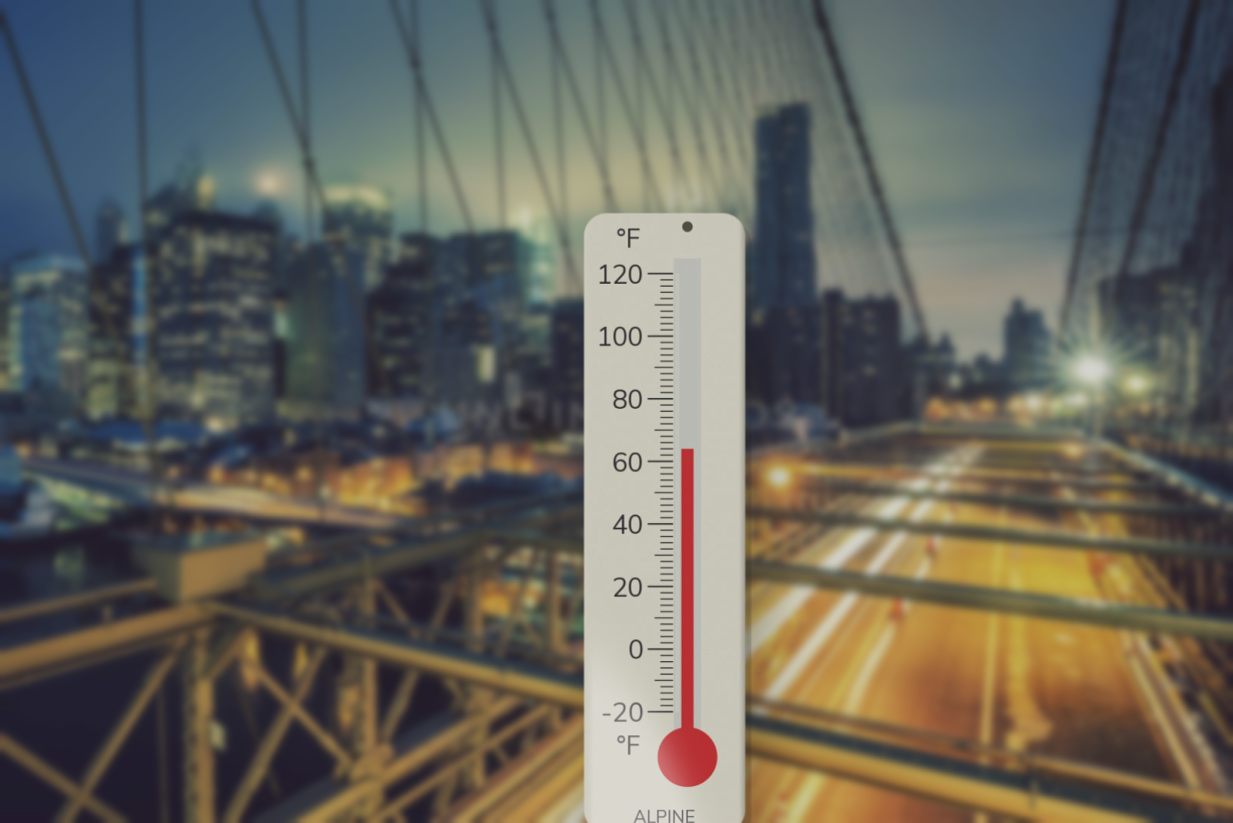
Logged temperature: 64; °F
